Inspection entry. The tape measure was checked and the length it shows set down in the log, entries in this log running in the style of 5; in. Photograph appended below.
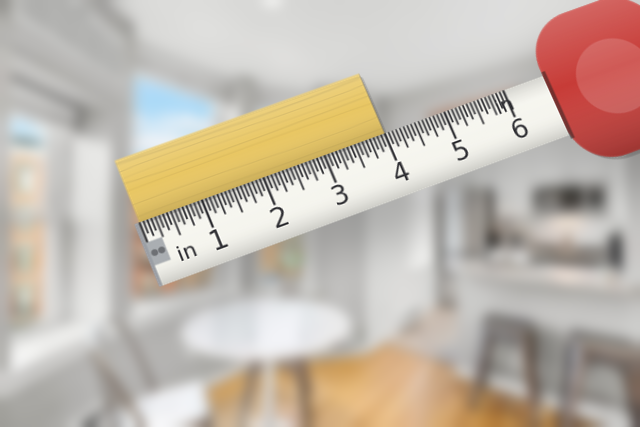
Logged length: 4; in
